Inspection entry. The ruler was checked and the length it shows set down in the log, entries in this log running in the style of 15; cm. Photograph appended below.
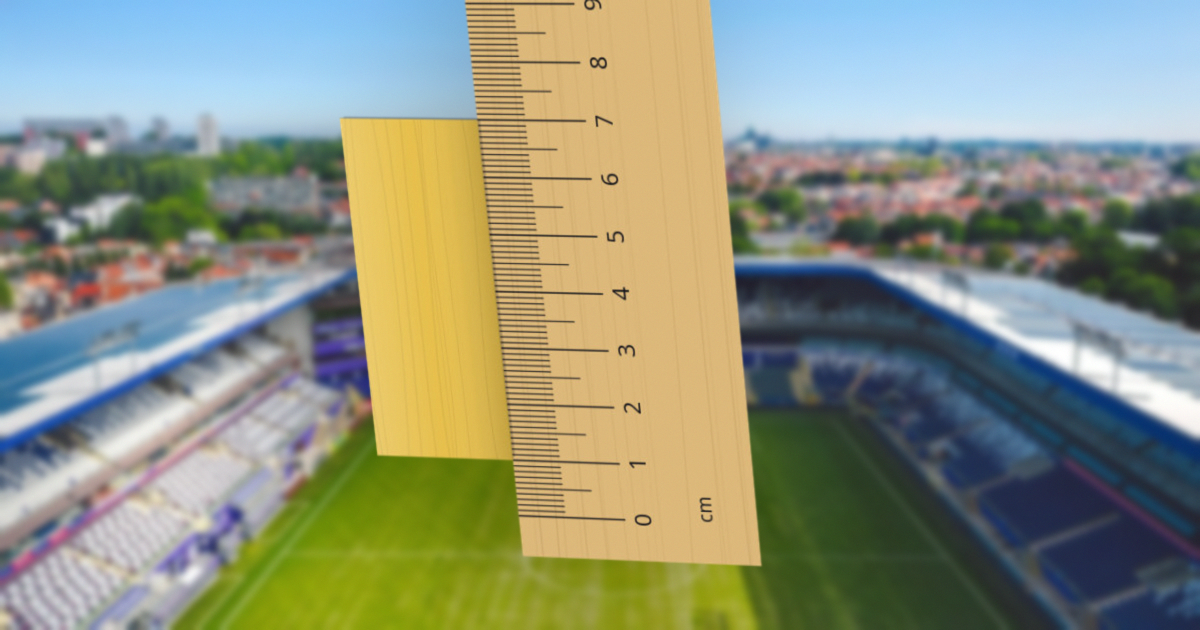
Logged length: 6; cm
